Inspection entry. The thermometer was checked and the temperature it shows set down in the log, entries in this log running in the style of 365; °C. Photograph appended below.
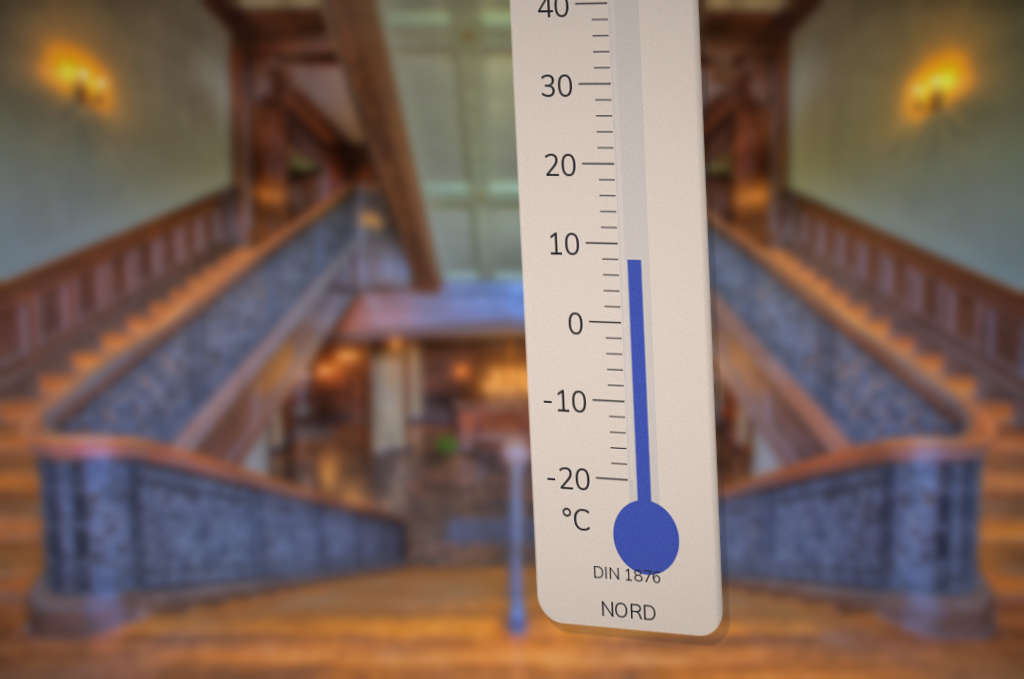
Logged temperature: 8; °C
